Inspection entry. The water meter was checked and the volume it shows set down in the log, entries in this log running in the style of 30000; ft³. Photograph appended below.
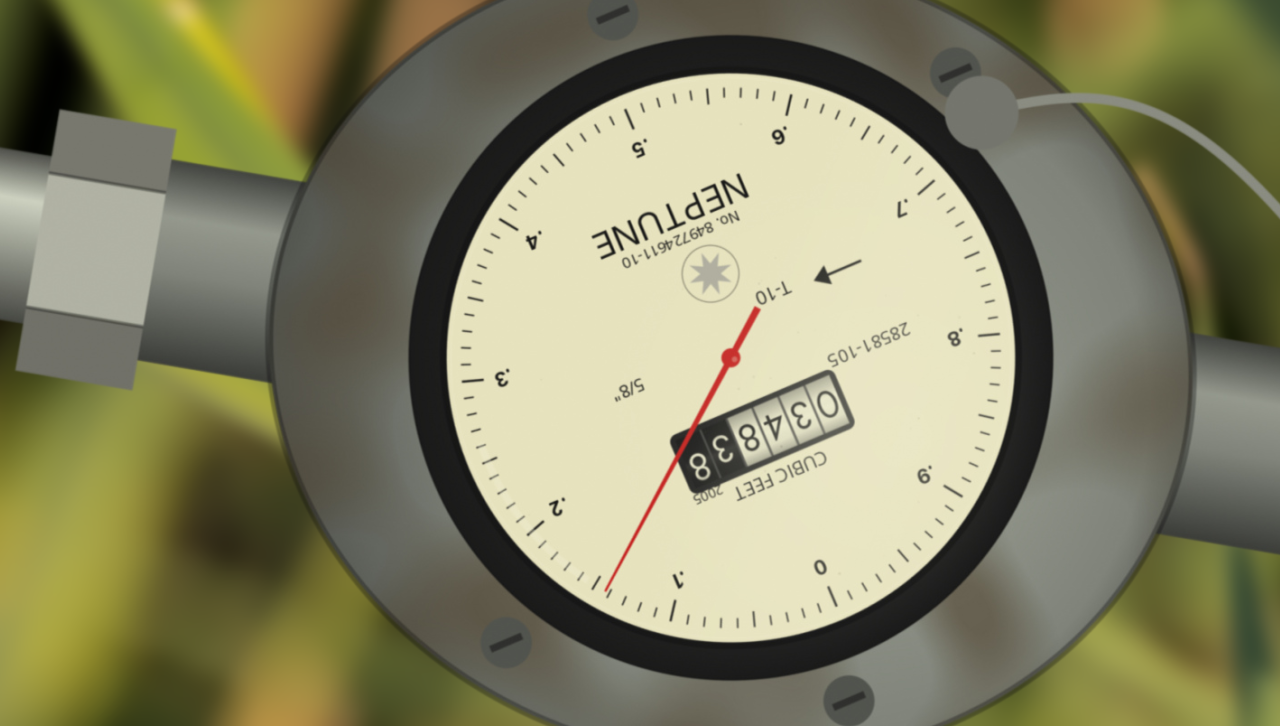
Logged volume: 34838.14; ft³
